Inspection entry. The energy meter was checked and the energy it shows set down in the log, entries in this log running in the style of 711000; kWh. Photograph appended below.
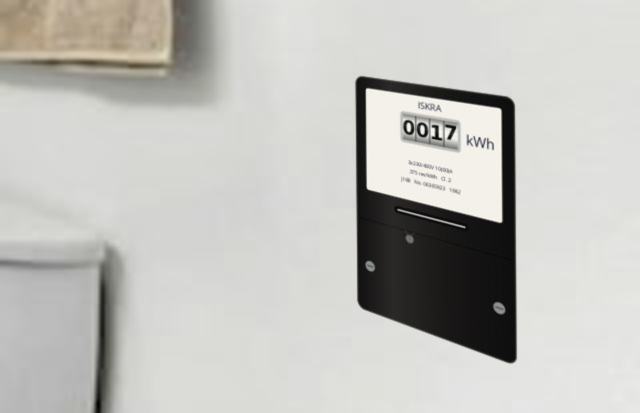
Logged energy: 17; kWh
